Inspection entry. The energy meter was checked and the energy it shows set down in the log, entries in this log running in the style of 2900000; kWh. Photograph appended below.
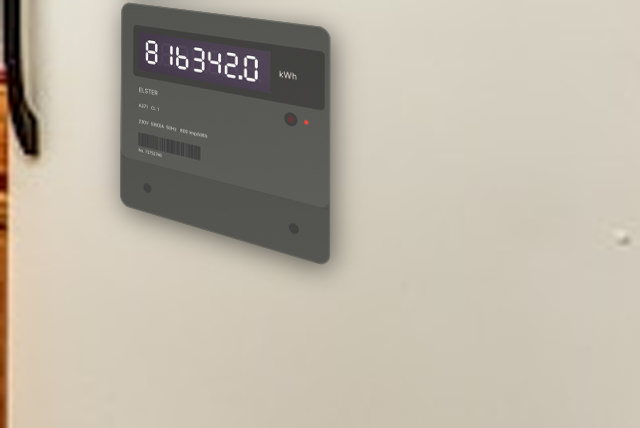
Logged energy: 816342.0; kWh
